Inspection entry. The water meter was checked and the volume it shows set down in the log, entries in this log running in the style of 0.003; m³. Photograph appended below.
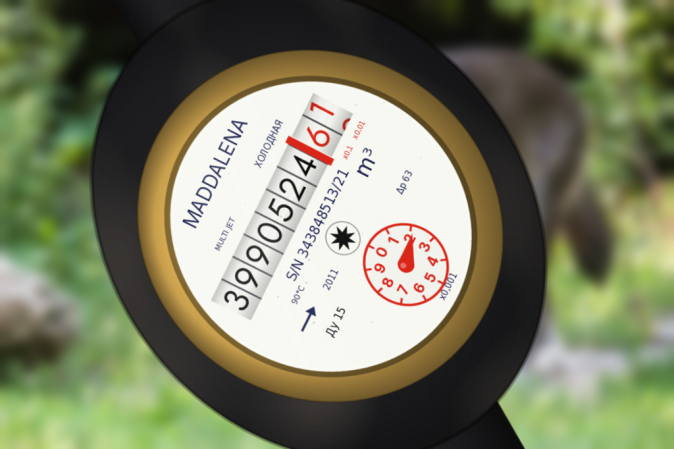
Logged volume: 3990524.612; m³
